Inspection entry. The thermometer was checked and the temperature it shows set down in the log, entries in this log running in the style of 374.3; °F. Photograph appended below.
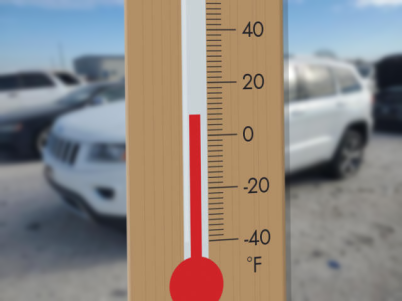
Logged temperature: 8; °F
